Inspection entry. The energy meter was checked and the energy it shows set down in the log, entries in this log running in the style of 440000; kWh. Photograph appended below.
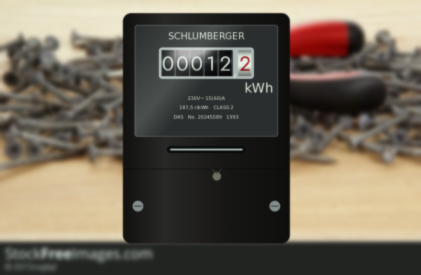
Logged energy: 12.2; kWh
